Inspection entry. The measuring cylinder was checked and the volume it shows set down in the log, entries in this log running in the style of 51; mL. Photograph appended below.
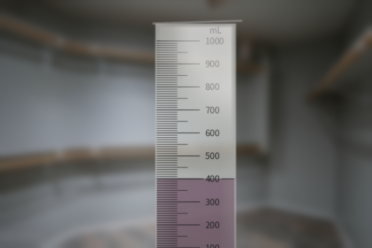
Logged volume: 400; mL
